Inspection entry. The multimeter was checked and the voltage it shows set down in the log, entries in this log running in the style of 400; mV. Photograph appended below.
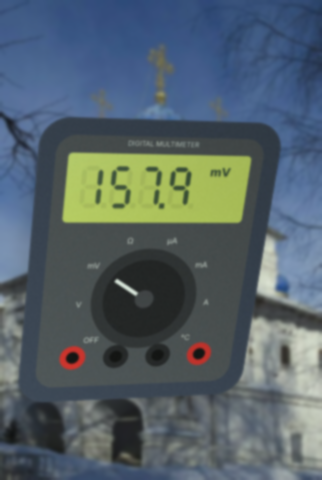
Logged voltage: 157.9; mV
